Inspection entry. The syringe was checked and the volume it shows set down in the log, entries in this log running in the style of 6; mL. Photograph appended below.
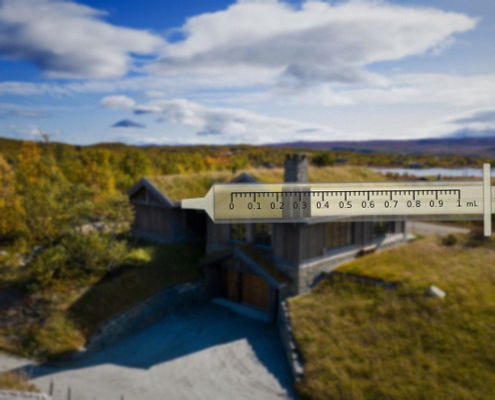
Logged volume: 0.22; mL
